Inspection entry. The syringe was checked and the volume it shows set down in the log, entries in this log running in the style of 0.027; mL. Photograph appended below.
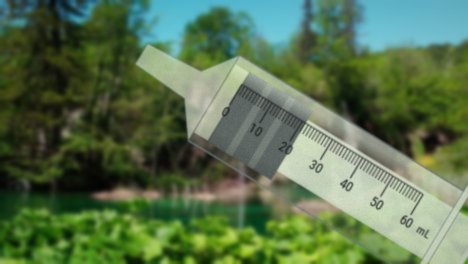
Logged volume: 0; mL
